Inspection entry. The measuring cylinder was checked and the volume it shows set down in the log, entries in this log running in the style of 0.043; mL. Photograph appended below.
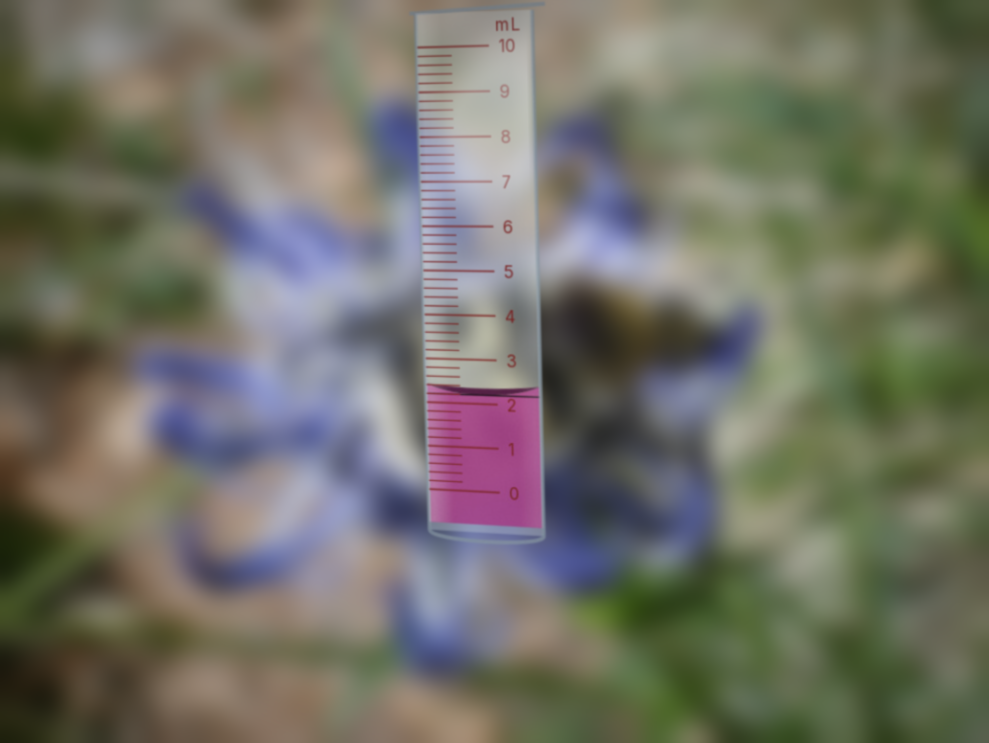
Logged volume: 2.2; mL
